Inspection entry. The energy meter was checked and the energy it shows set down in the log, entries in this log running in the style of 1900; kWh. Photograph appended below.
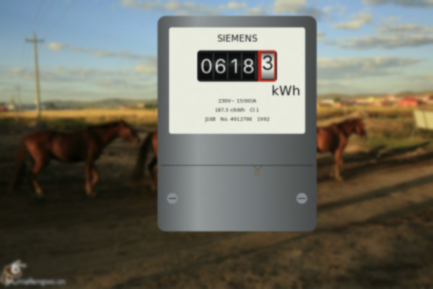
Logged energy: 618.3; kWh
